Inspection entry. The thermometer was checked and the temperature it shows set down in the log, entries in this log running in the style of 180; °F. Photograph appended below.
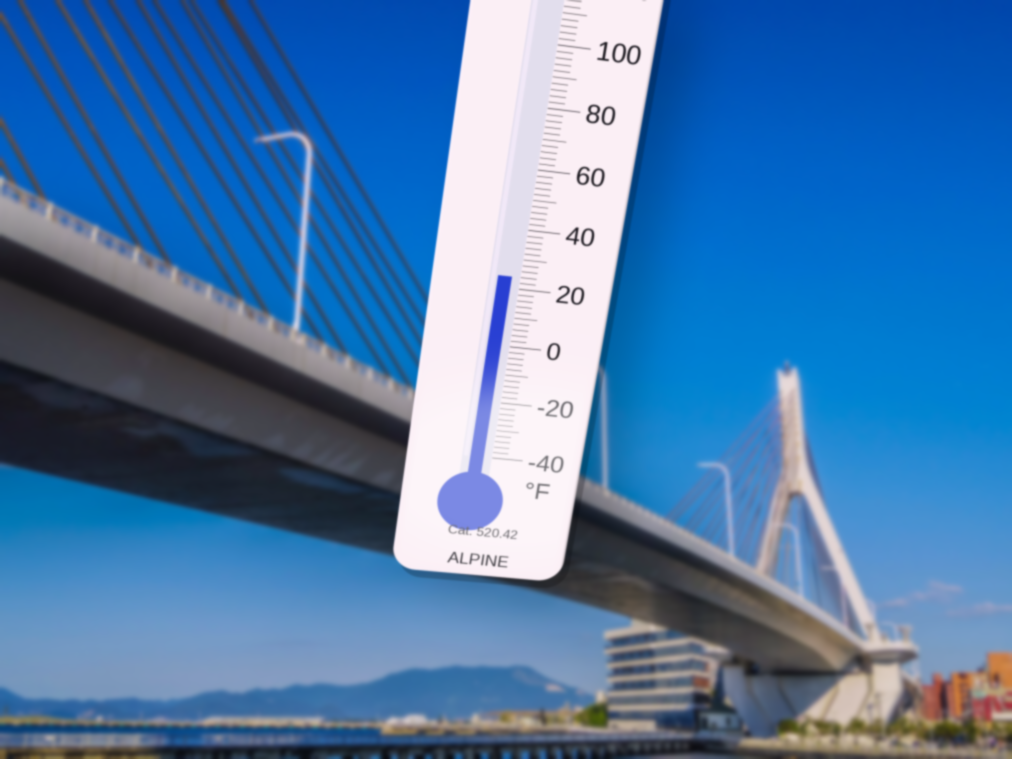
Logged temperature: 24; °F
